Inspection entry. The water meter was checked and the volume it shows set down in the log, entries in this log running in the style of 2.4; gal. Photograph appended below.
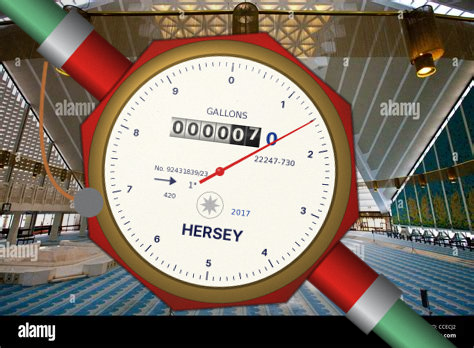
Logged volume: 71.5; gal
